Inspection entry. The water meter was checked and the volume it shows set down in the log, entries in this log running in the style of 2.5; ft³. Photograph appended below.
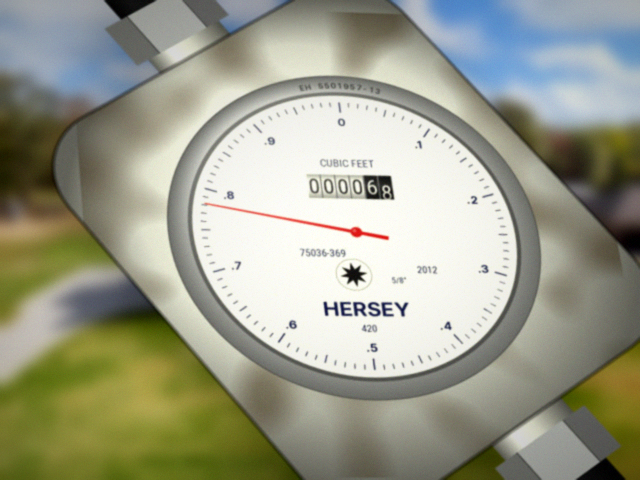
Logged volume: 67.78; ft³
